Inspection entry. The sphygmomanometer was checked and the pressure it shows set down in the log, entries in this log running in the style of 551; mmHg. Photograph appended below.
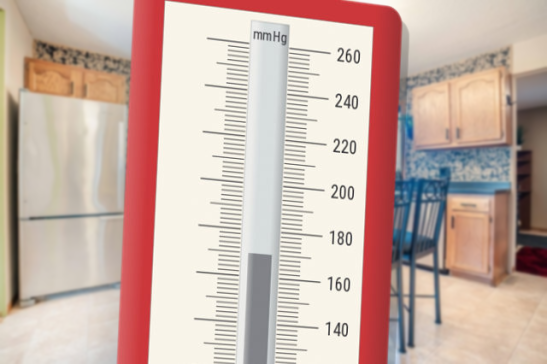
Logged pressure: 170; mmHg
